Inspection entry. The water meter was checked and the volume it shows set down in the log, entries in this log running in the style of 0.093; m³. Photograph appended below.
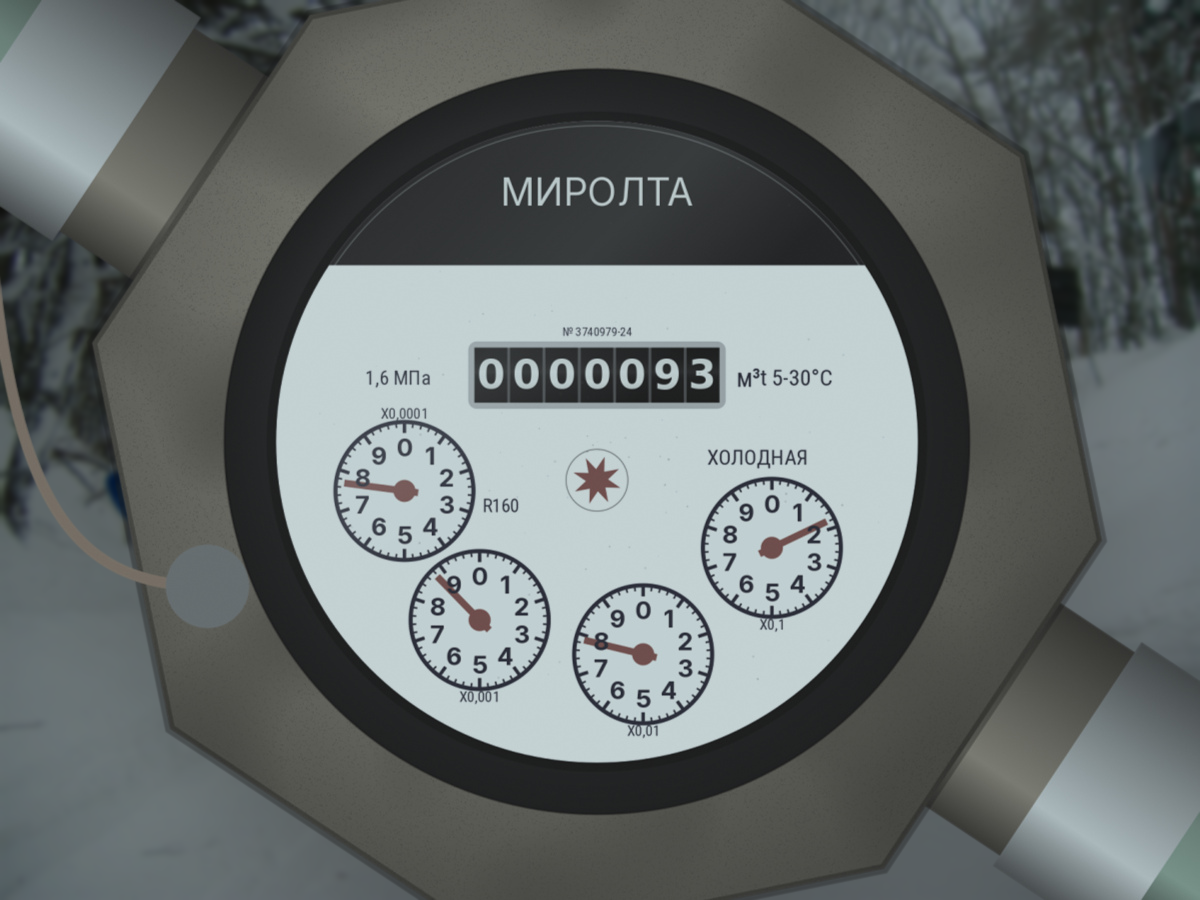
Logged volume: 93.1787; m³
